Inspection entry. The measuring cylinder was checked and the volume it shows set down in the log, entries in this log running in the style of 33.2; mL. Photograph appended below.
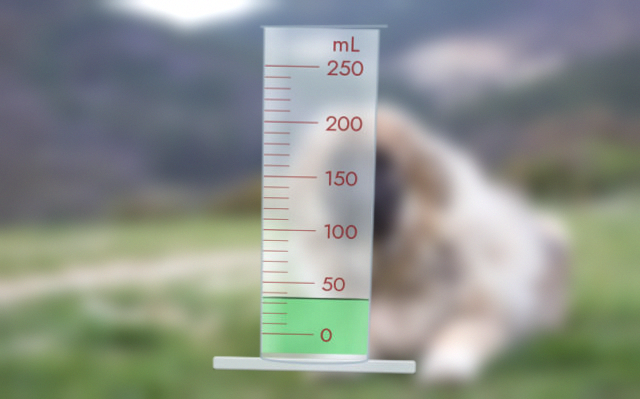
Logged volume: 35; mL
